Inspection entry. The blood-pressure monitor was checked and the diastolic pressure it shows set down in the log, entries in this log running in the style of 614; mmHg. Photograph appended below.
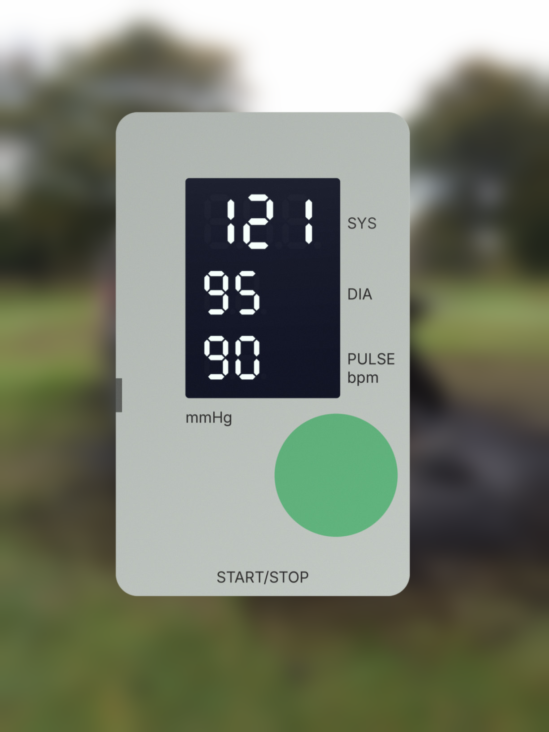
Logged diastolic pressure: 95; mmHg
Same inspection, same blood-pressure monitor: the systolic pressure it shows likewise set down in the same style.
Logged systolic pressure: 121; mmHg
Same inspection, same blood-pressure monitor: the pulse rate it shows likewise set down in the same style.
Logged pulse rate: 90; bpm
